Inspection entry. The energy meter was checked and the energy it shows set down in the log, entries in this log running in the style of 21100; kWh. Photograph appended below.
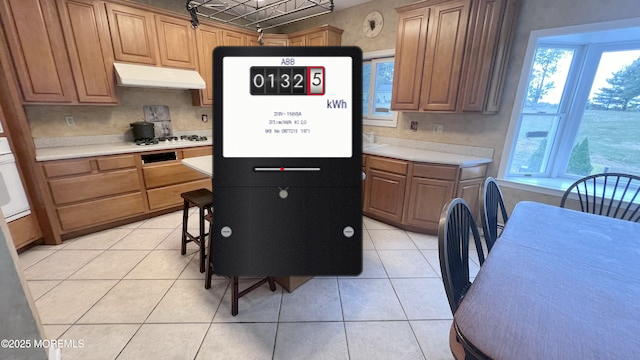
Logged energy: 132.5; kWh
